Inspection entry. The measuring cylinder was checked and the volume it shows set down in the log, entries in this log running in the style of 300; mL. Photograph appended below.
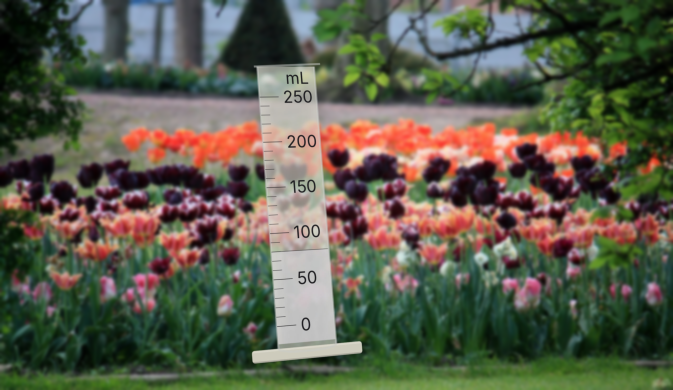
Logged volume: 80; mL
